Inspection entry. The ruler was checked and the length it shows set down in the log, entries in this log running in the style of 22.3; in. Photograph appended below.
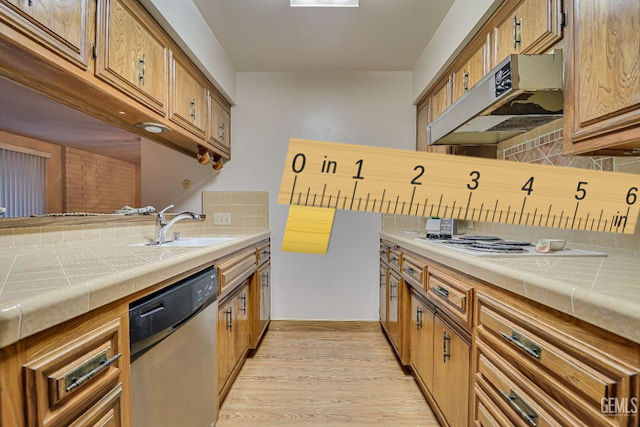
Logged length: 0.75; in
